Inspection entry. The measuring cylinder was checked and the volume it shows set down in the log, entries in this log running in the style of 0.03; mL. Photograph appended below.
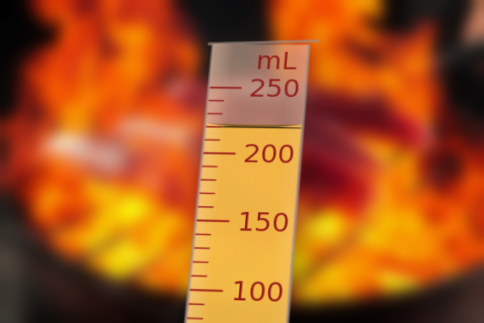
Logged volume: 220; mL
